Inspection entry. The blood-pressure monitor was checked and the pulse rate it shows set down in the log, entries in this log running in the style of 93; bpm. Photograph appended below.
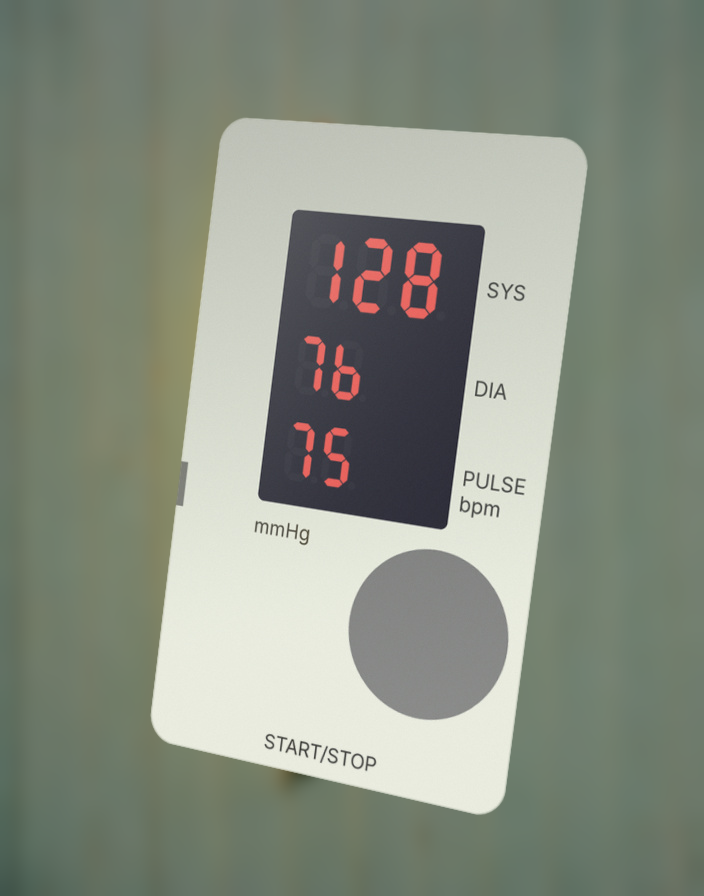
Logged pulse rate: 75; bpm
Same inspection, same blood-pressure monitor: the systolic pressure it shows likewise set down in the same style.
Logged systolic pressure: 128; mmHg
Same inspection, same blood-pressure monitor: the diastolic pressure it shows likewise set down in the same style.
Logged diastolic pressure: 76; mmHg
